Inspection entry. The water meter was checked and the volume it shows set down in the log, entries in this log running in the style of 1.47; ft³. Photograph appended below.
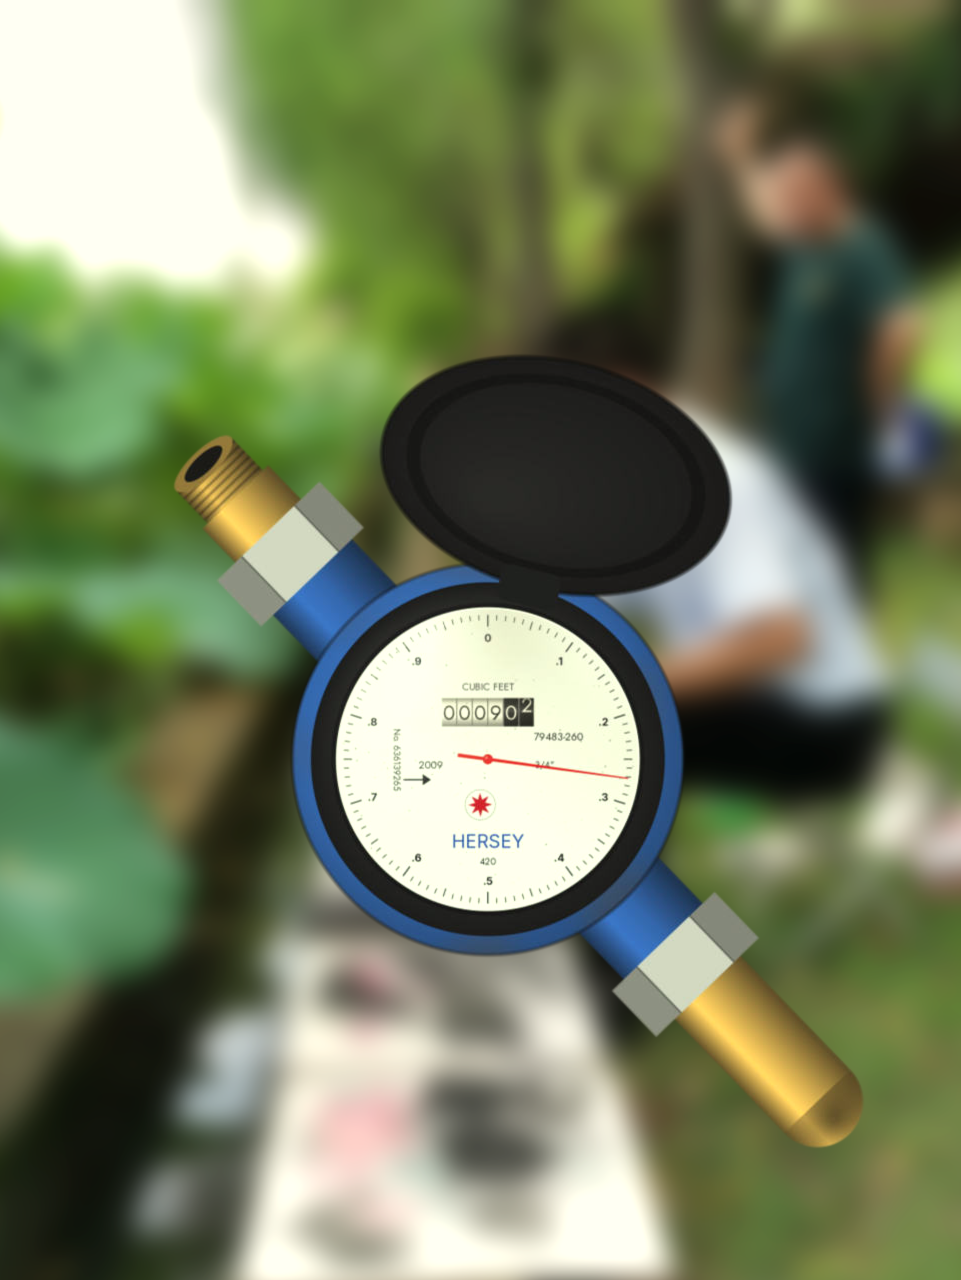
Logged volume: 902.27; ft³
